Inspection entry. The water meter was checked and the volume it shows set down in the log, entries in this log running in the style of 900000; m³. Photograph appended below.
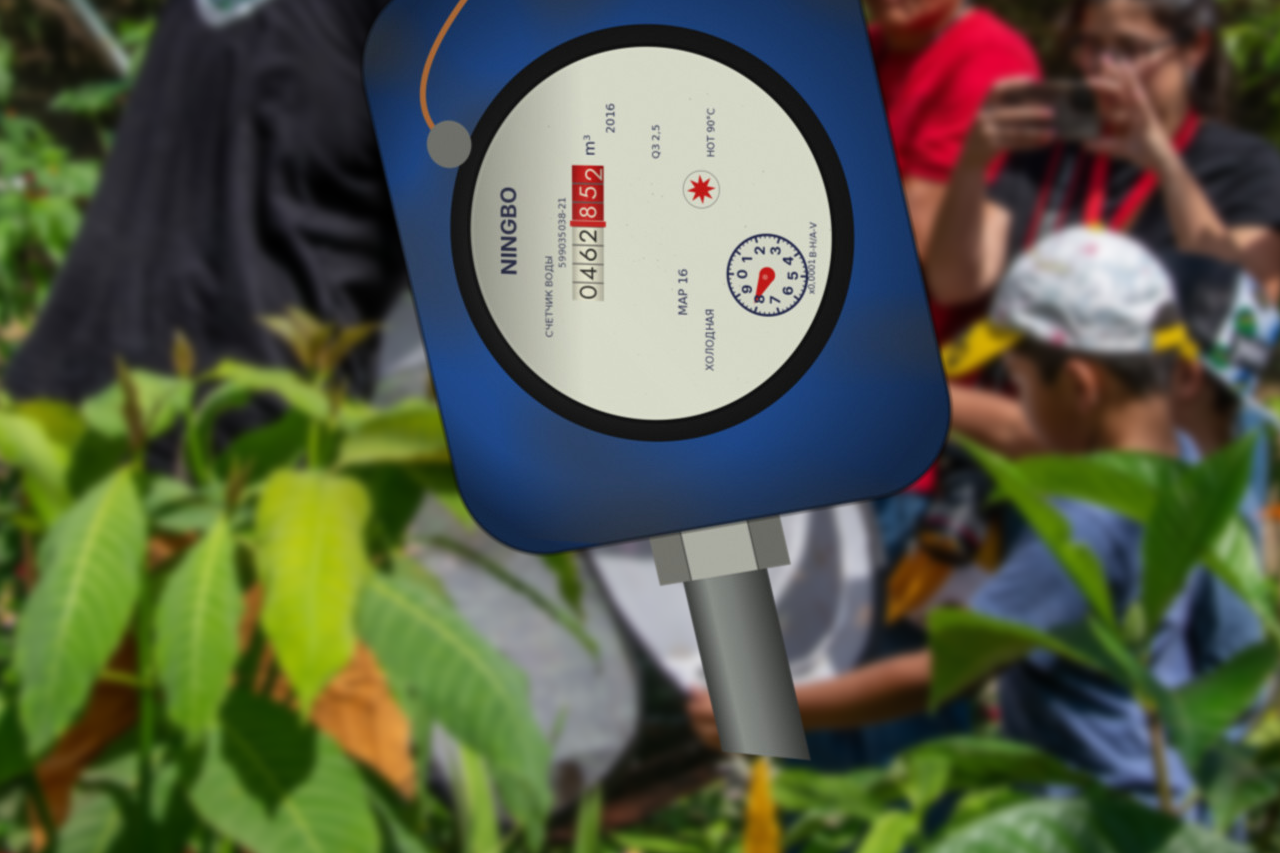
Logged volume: 462.8518; m³
